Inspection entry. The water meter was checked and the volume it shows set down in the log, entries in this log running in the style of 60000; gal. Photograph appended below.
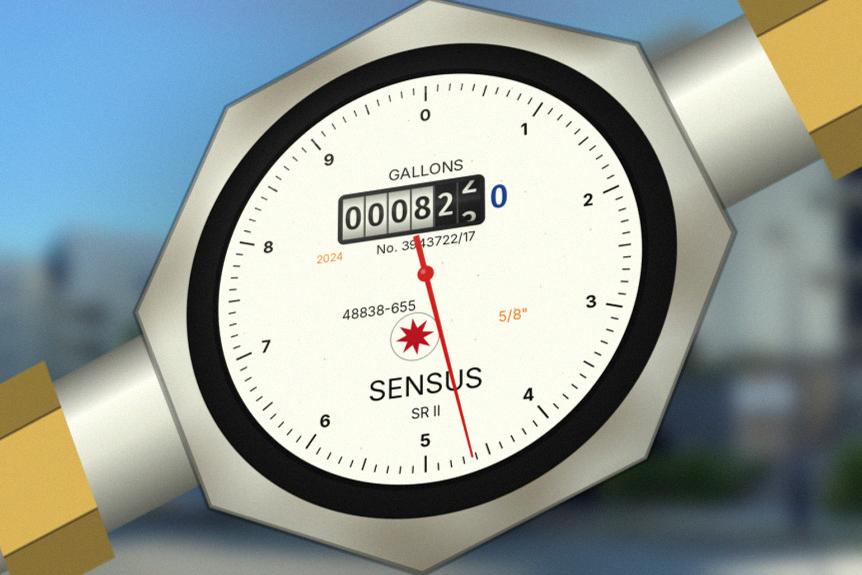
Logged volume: 8224.6; gal
